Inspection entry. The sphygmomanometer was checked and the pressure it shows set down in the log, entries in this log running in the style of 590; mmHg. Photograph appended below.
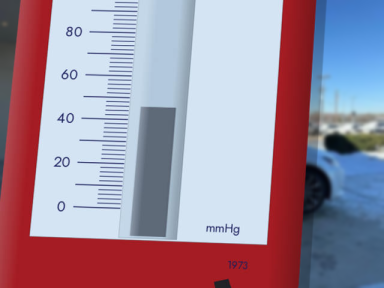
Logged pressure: 46; mmHg
